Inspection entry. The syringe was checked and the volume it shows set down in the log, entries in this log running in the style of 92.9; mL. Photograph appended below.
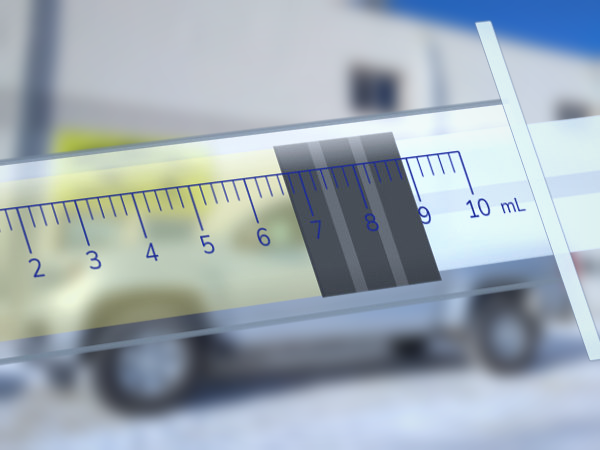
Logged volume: 6.7; mL
